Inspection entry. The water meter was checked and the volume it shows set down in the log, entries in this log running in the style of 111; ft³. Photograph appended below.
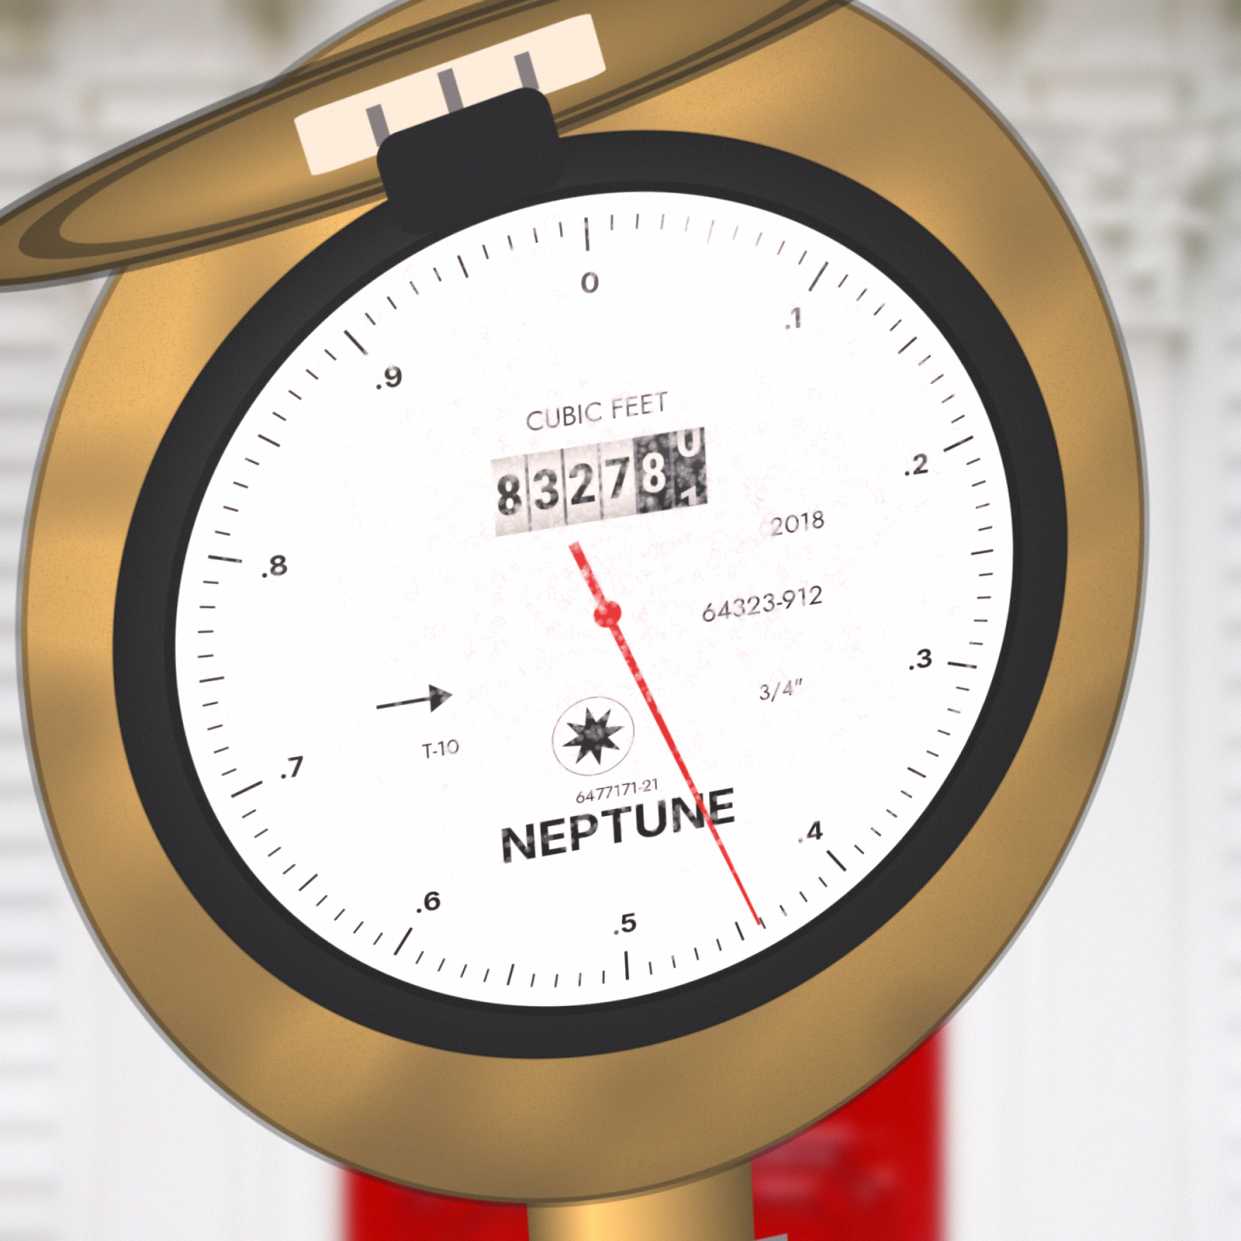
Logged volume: 832780.44; ft³
